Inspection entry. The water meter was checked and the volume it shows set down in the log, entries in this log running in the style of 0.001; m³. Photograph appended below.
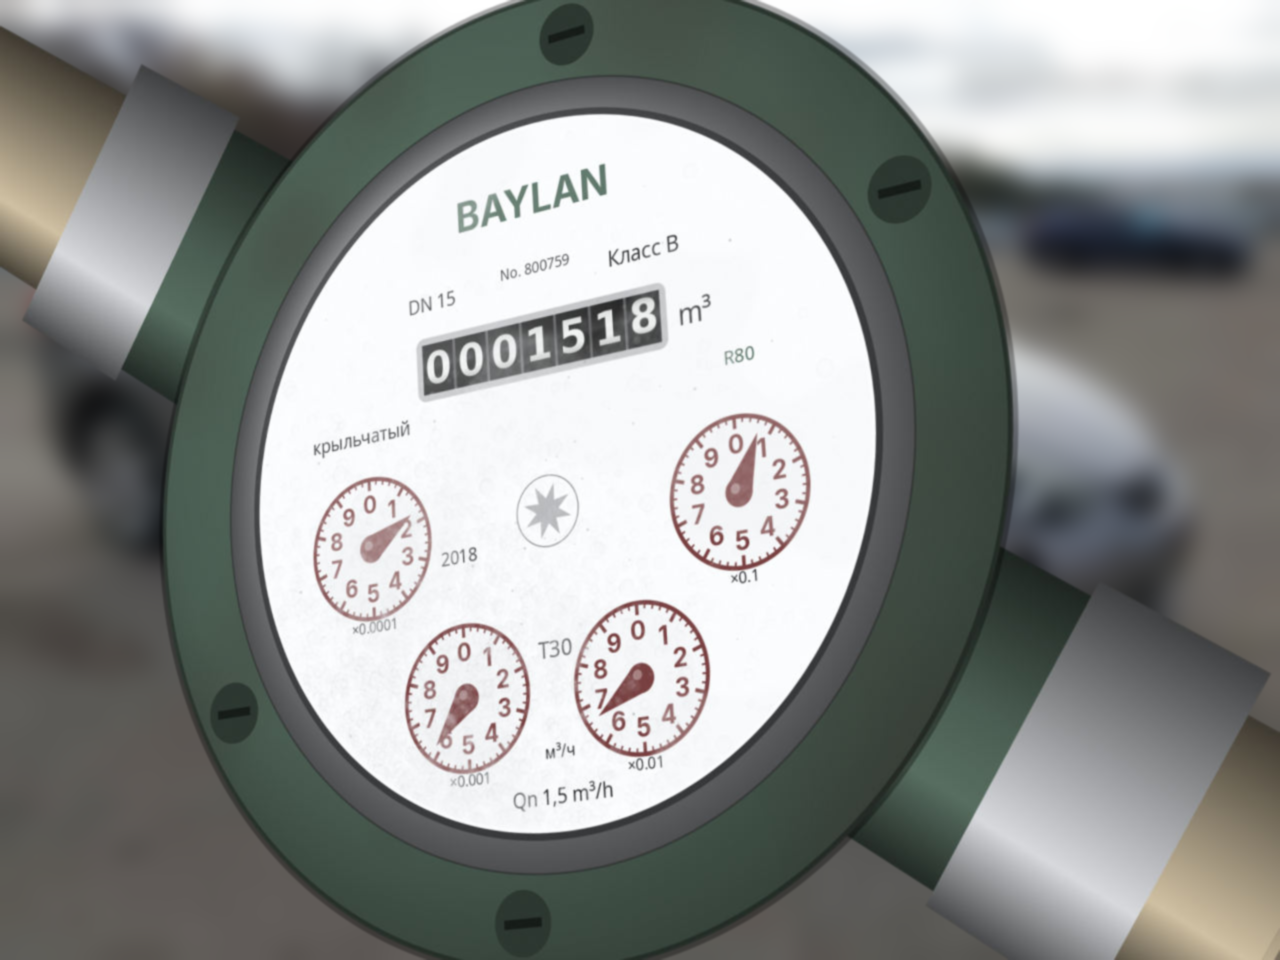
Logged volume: 1518.0661; m³
